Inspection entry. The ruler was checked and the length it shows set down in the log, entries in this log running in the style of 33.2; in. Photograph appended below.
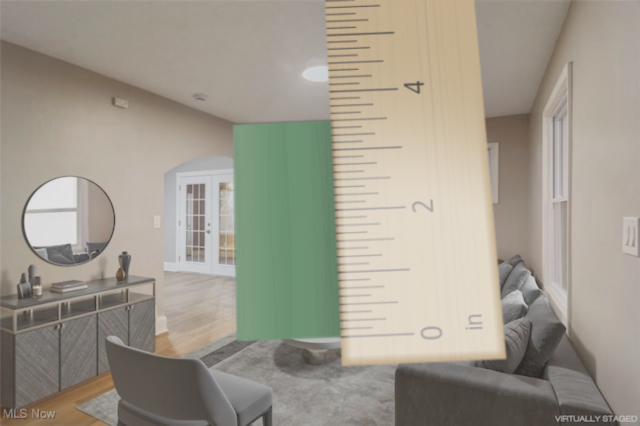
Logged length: 3.5; in
